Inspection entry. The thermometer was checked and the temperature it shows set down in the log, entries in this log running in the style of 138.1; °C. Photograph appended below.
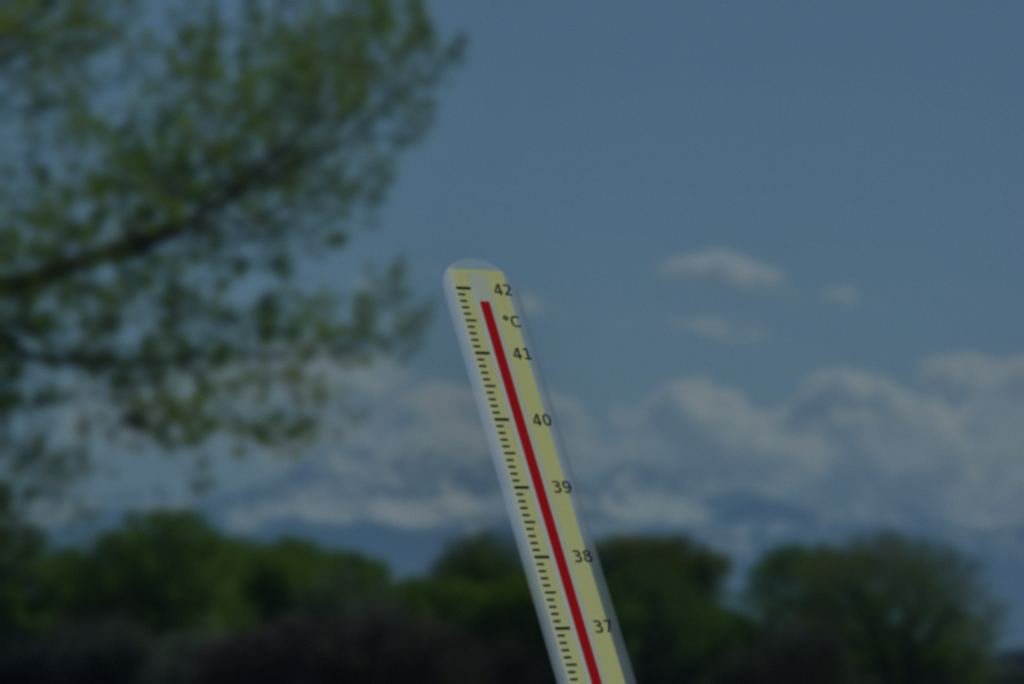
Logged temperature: 41.8; °C
